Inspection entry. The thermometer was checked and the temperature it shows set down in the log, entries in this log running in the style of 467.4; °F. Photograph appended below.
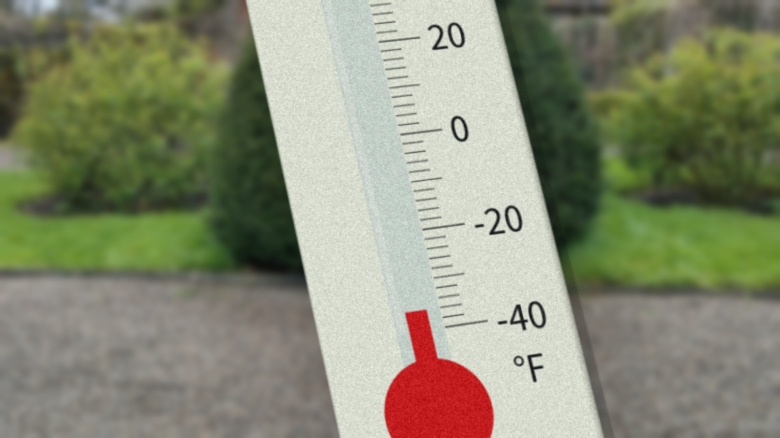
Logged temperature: -36; °F
